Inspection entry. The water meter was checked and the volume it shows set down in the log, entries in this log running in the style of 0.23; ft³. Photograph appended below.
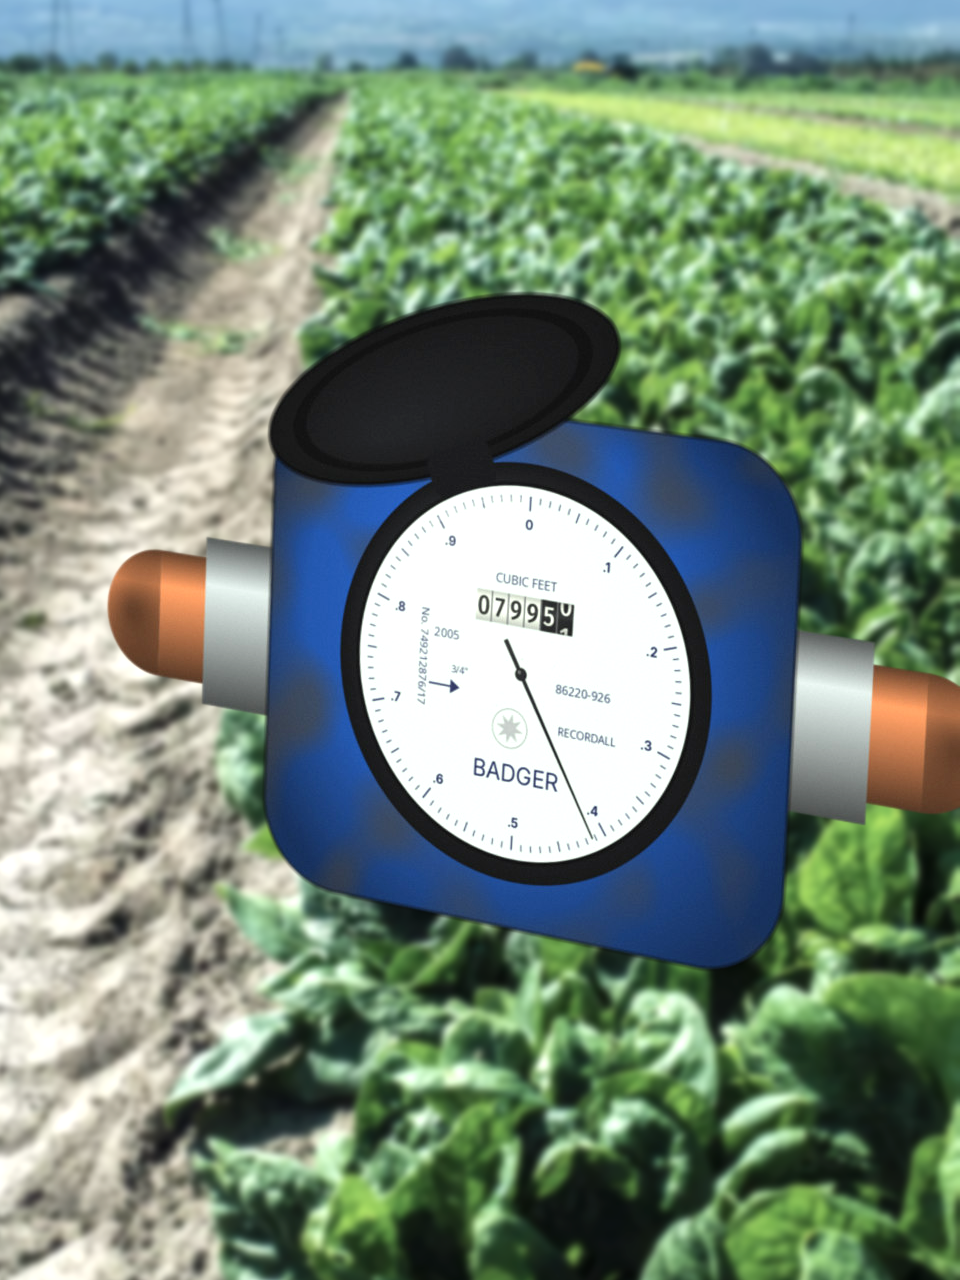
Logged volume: 79950.41; ft³
